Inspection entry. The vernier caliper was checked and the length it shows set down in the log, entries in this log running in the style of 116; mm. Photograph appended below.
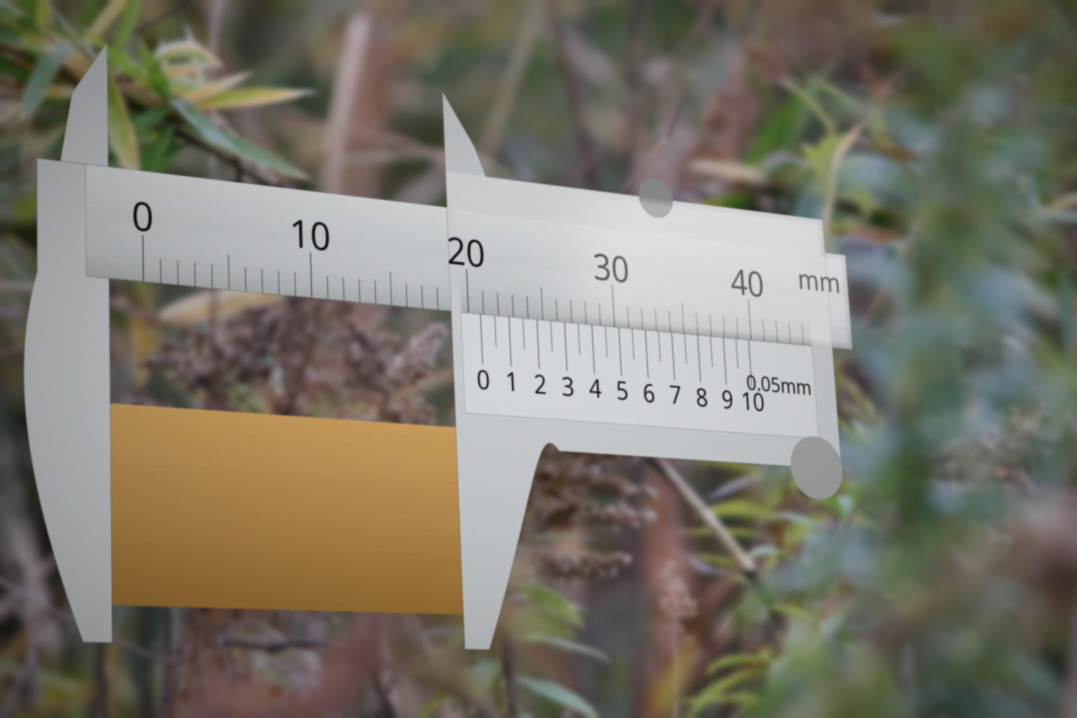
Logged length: 20.8; mm
